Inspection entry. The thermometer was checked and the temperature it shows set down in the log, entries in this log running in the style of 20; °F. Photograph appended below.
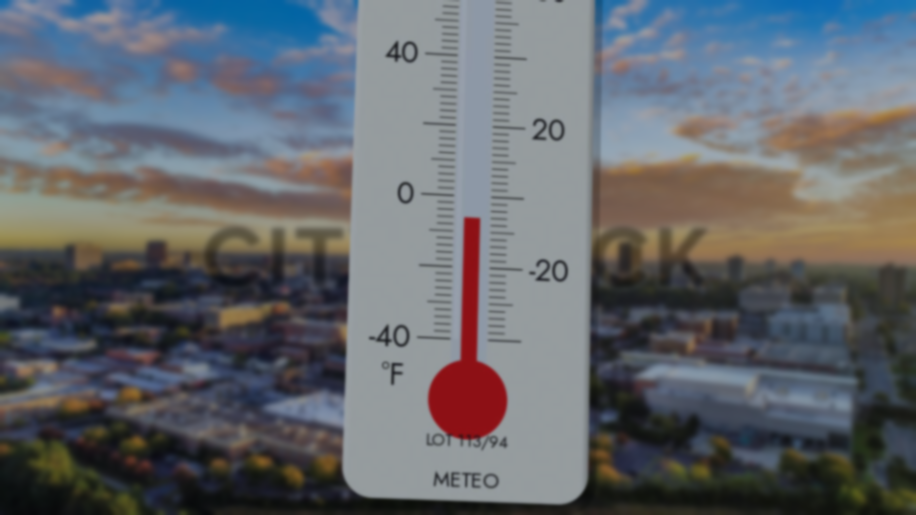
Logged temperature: -6; °F
